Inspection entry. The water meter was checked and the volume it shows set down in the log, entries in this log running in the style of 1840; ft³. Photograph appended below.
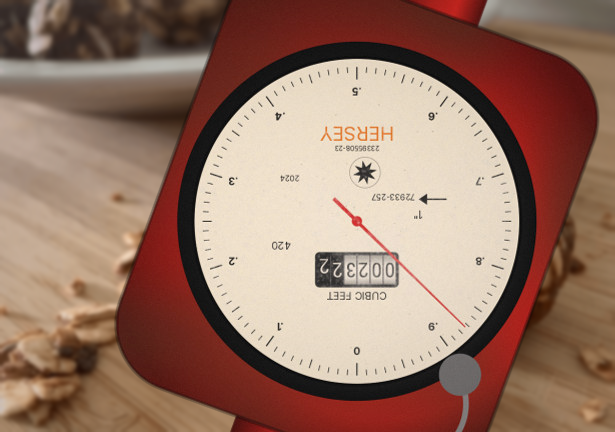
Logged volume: 2321.87; ft³
